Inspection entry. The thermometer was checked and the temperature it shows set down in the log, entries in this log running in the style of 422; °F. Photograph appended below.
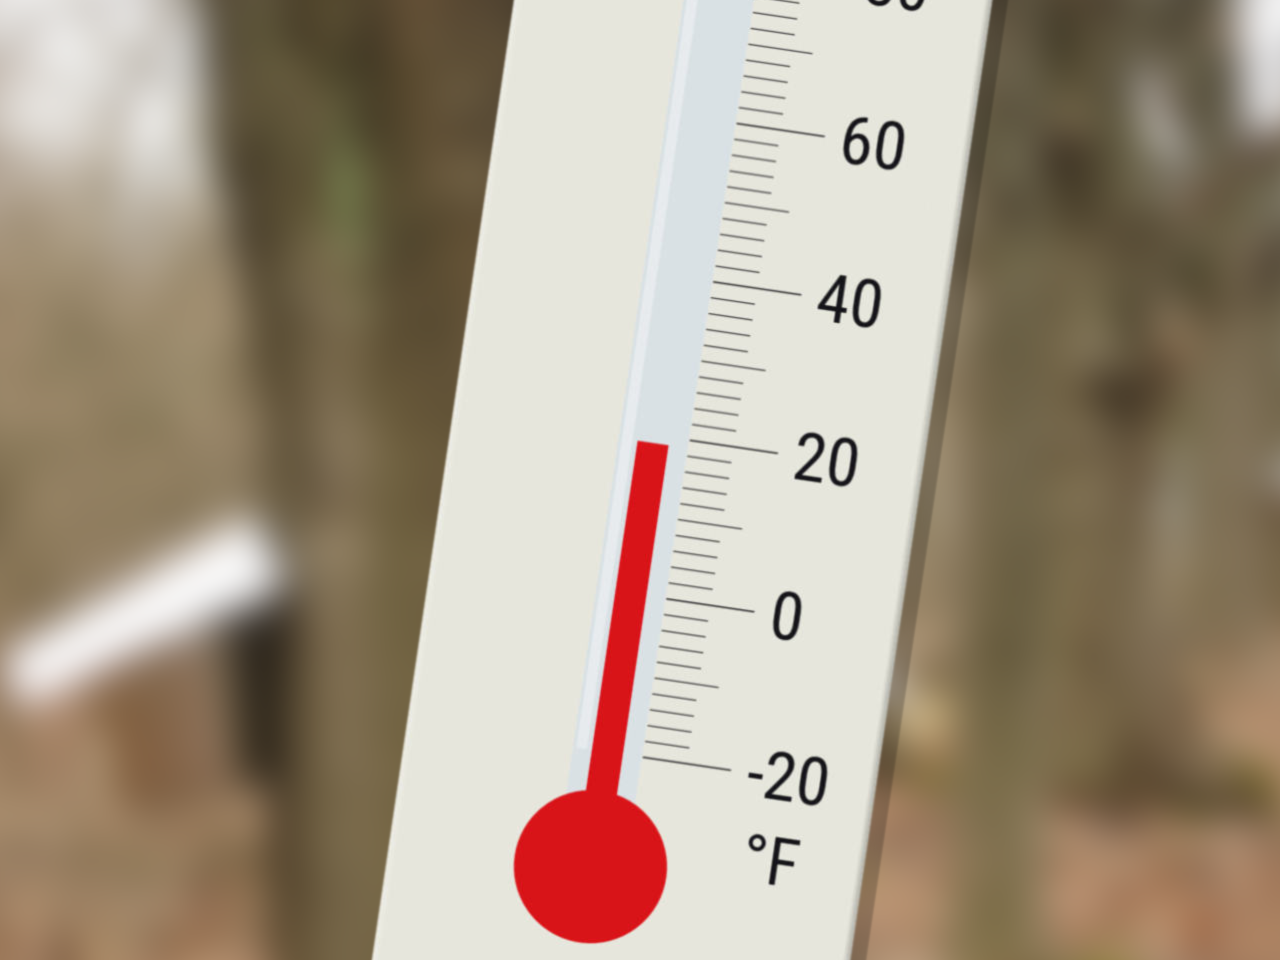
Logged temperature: 19; °F
